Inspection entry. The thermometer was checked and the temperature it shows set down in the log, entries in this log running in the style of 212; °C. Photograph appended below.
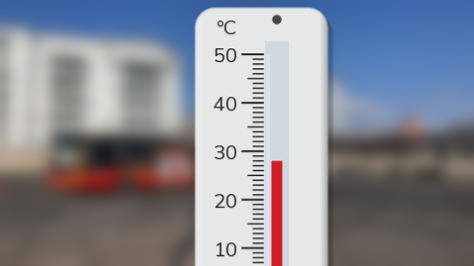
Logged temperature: 28; °C
